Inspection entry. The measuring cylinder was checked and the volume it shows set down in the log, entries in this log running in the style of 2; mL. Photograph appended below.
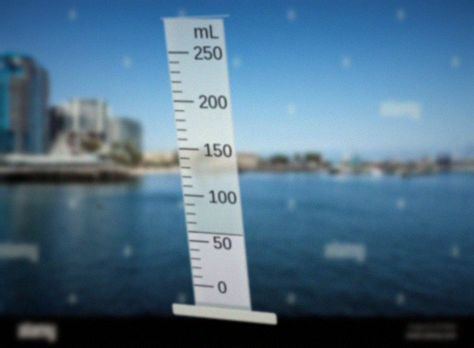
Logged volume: 60; mL
